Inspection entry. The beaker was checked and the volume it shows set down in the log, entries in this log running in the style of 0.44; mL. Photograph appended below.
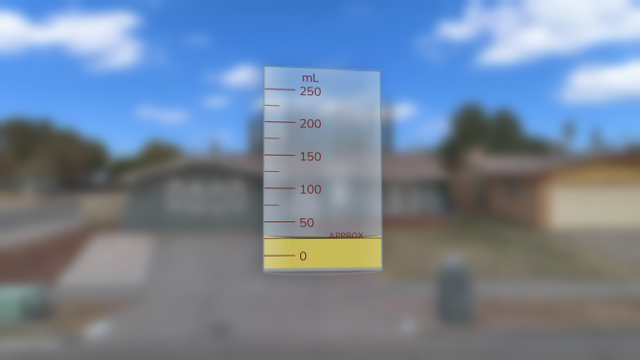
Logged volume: 25; mL
